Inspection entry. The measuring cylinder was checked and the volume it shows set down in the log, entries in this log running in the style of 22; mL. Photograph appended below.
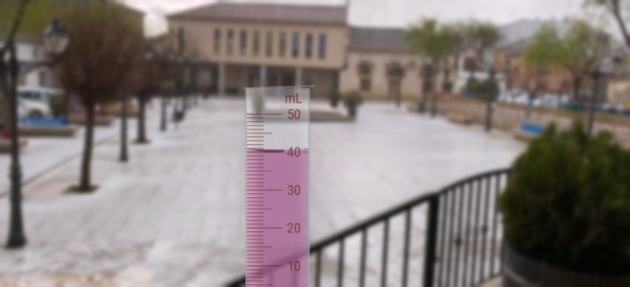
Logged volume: 40; mL
